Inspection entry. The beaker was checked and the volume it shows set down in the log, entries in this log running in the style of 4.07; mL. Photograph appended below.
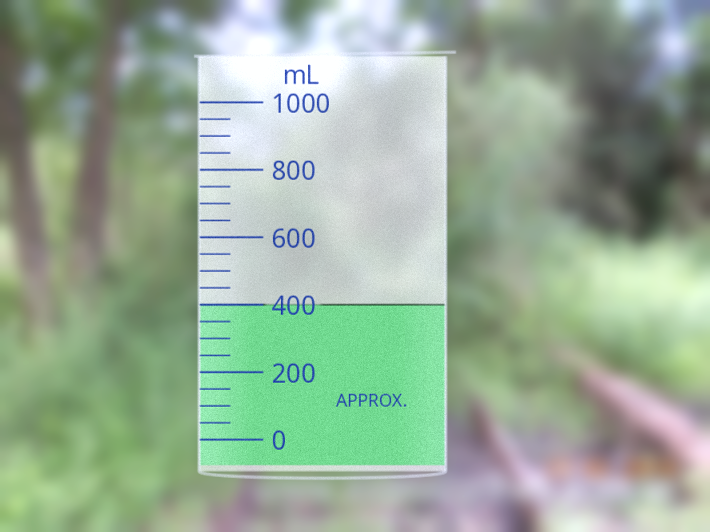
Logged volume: 400; mL
